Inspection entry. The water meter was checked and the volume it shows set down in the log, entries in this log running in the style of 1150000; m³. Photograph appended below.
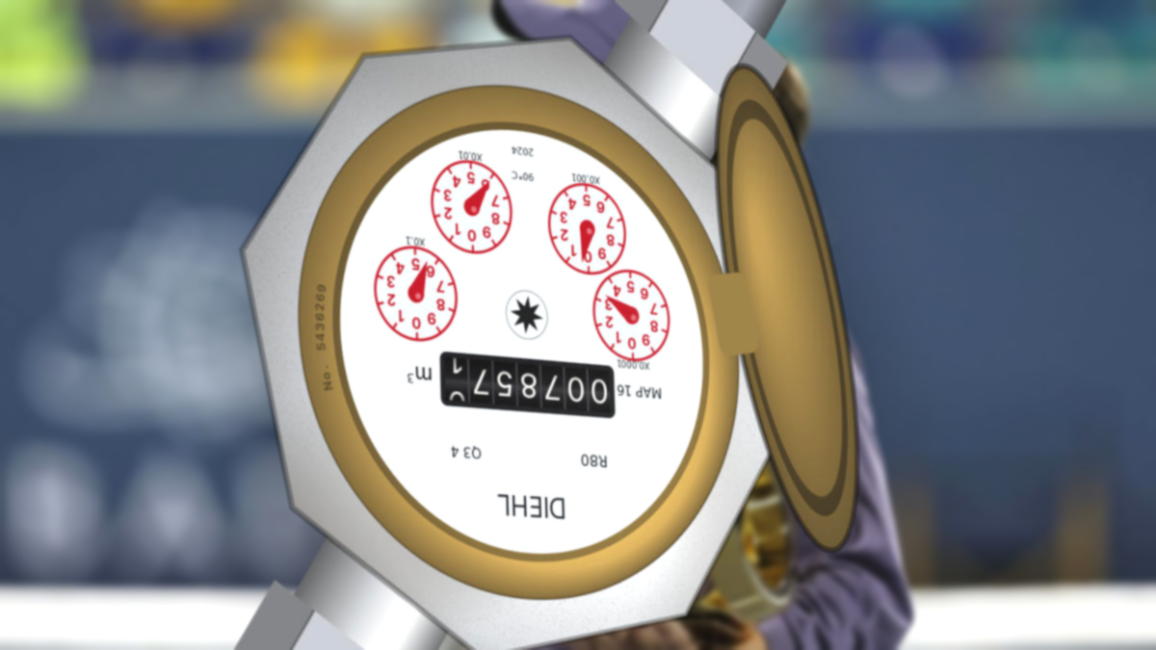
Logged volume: 78570.5603; m³
